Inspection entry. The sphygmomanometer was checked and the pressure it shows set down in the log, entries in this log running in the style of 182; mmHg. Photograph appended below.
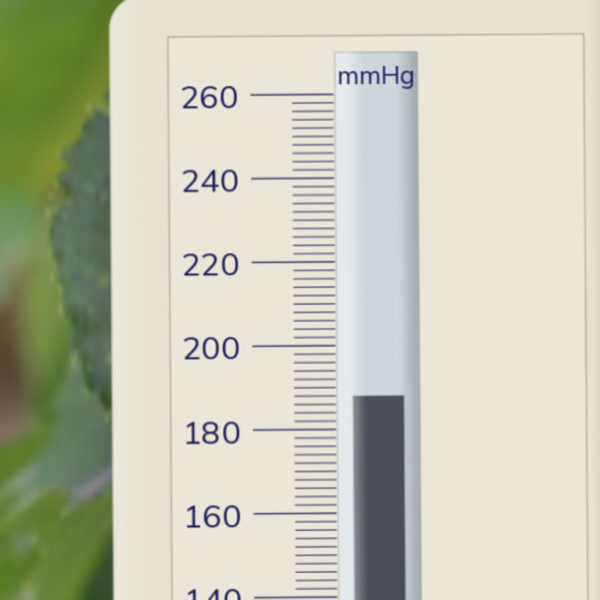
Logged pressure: 188; mmHg
